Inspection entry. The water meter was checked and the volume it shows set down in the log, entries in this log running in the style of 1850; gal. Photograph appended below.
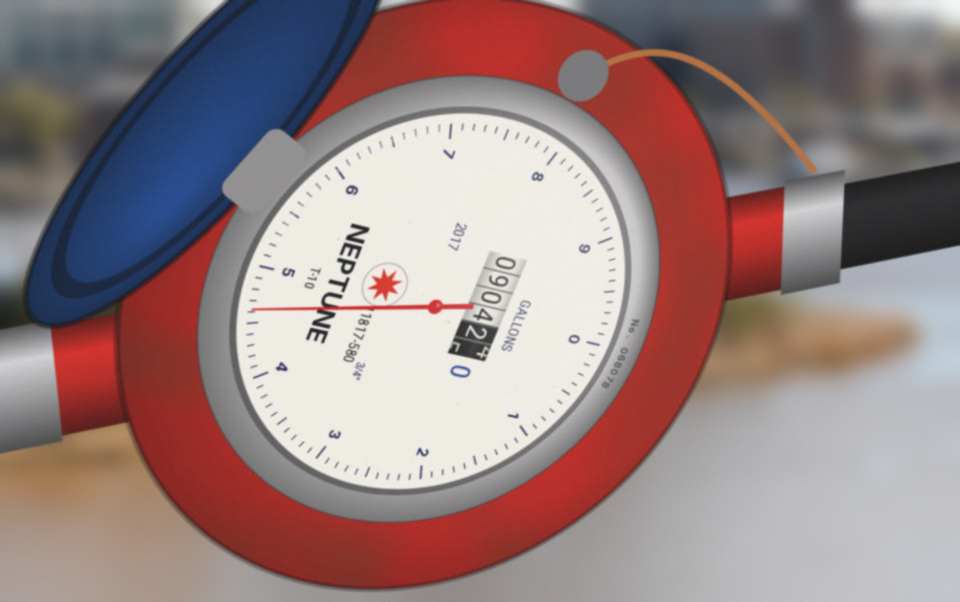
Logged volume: 904244.6; gal
